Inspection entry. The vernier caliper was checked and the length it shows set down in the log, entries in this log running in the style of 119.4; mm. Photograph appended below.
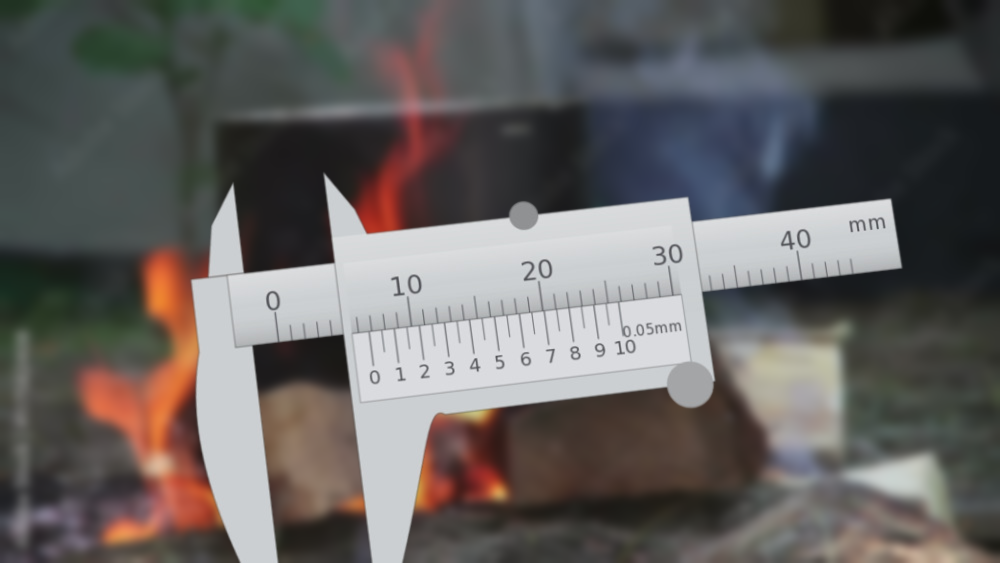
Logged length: 6.8; mm
